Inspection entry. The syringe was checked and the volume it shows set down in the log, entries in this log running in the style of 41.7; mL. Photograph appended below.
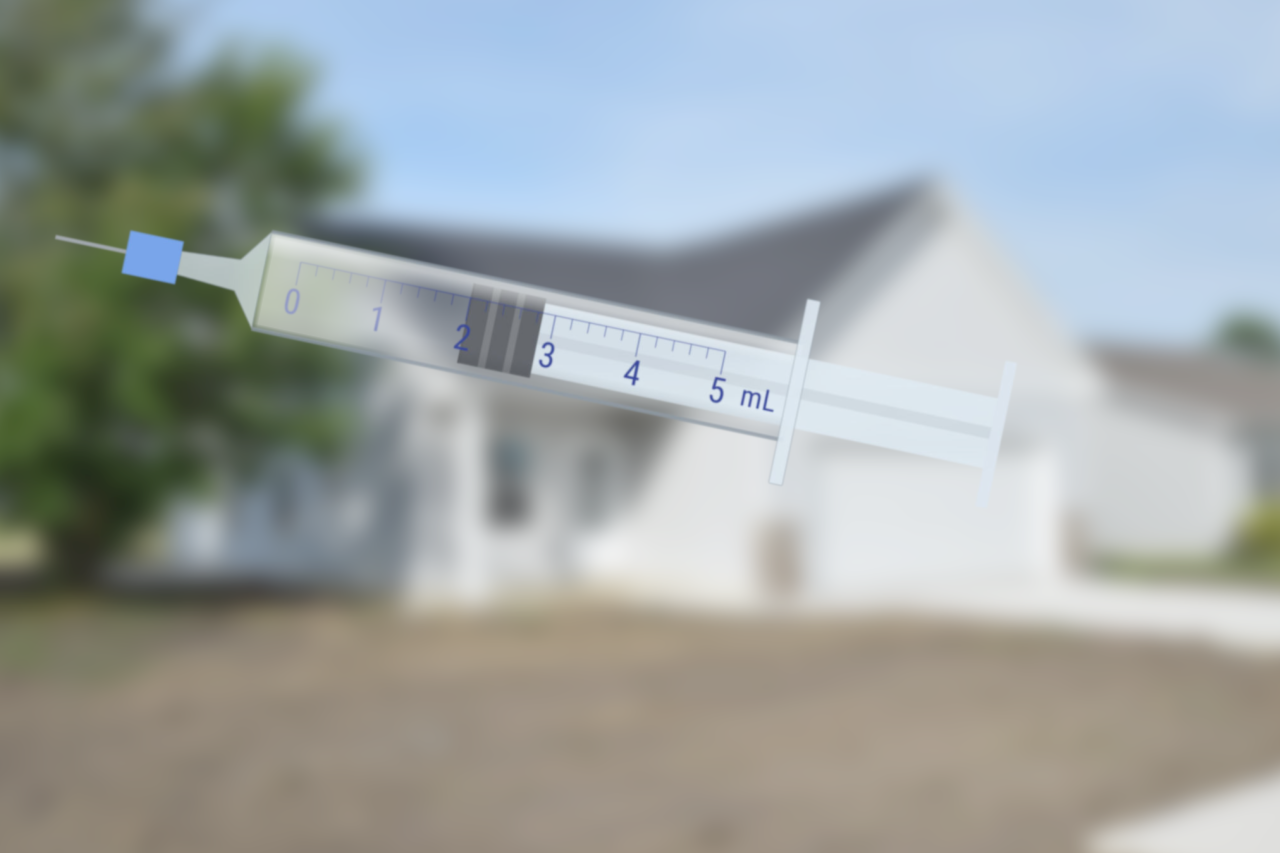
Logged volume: 2; mL
